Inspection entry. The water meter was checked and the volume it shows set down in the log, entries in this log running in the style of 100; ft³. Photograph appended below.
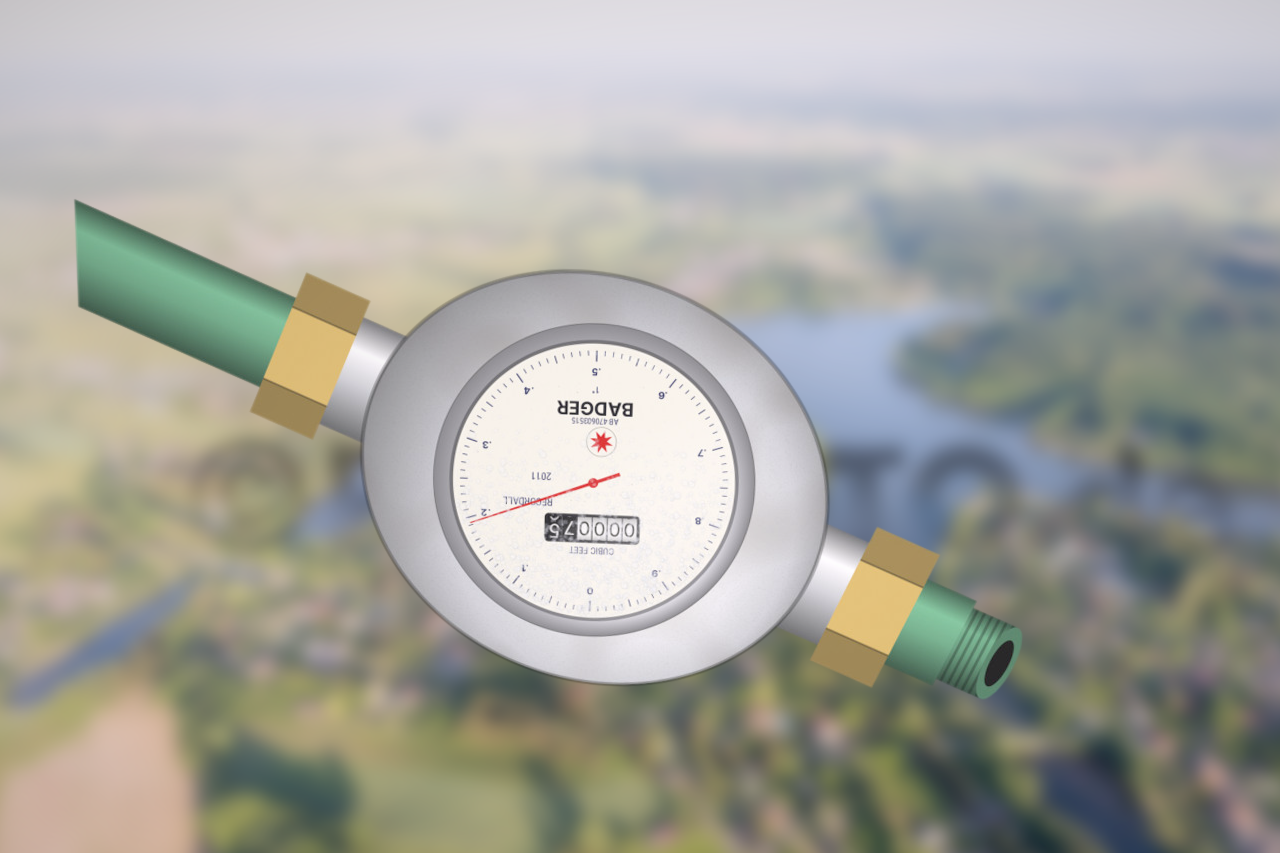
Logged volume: 75.19; ft³
